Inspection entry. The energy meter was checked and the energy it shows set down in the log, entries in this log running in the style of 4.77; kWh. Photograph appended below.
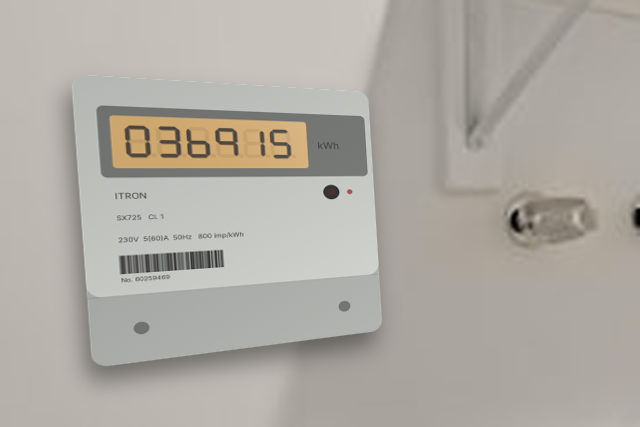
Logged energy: 36915; kWh
